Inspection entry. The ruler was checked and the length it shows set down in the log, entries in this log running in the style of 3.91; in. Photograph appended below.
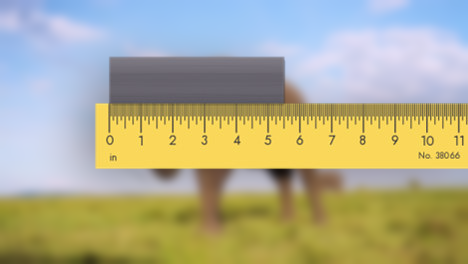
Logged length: 5.5; in
